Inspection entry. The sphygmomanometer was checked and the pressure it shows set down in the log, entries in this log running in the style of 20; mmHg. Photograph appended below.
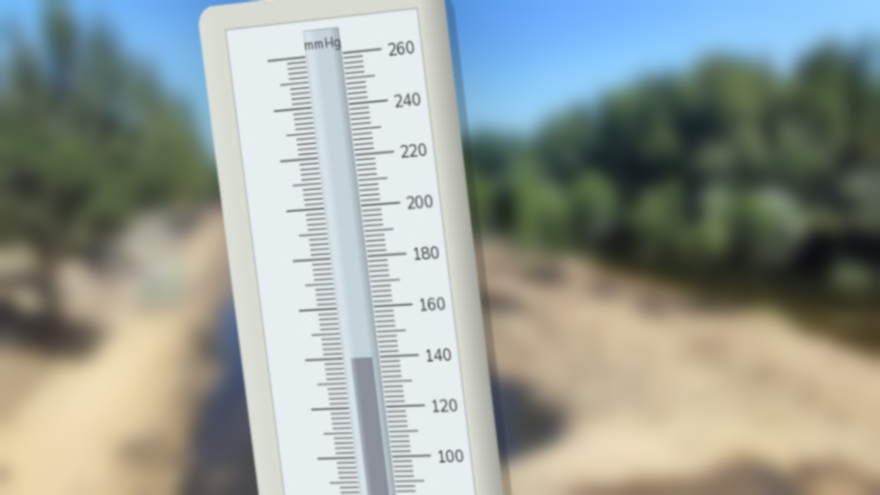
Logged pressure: 140; mmHg
